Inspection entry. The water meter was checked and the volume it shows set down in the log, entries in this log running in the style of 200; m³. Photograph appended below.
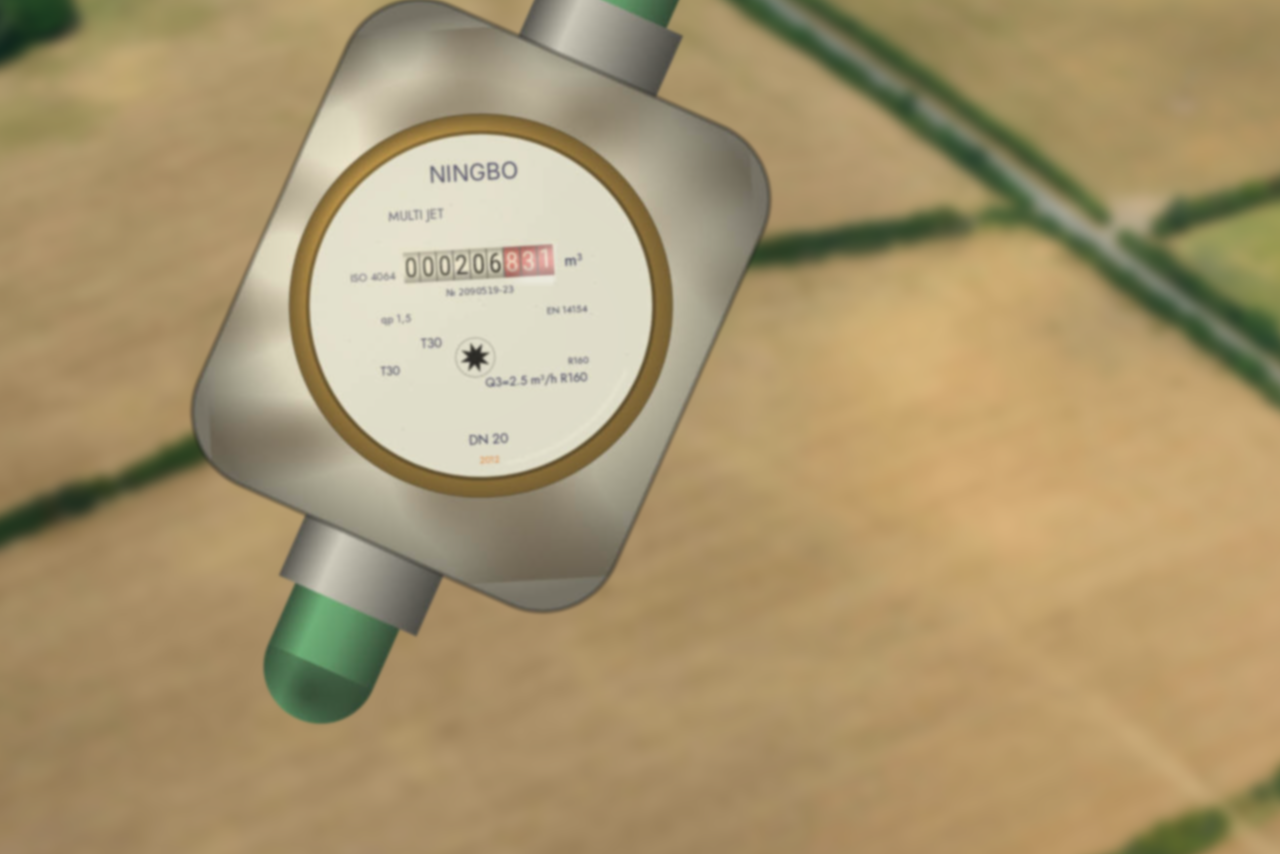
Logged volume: 206.831; m³
